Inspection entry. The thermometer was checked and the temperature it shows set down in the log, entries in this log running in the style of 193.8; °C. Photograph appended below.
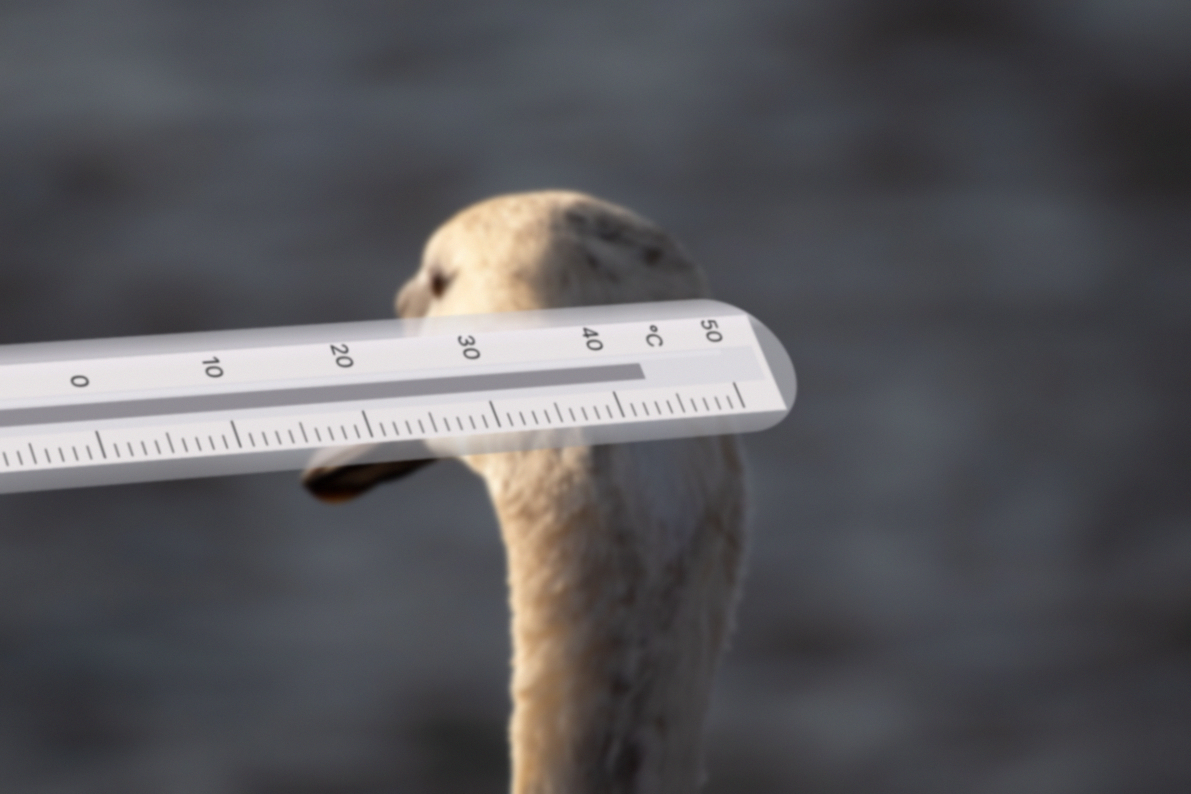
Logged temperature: 43; °C
